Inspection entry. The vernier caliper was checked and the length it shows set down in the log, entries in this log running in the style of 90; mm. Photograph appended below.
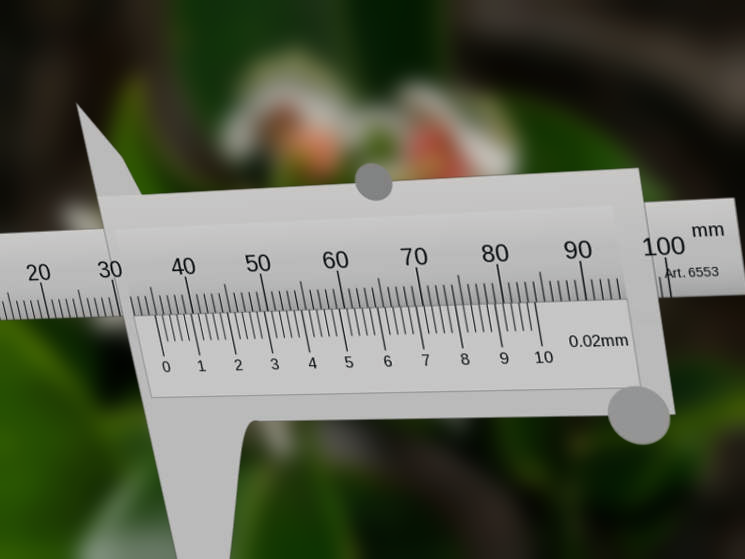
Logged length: 34.8; mm
